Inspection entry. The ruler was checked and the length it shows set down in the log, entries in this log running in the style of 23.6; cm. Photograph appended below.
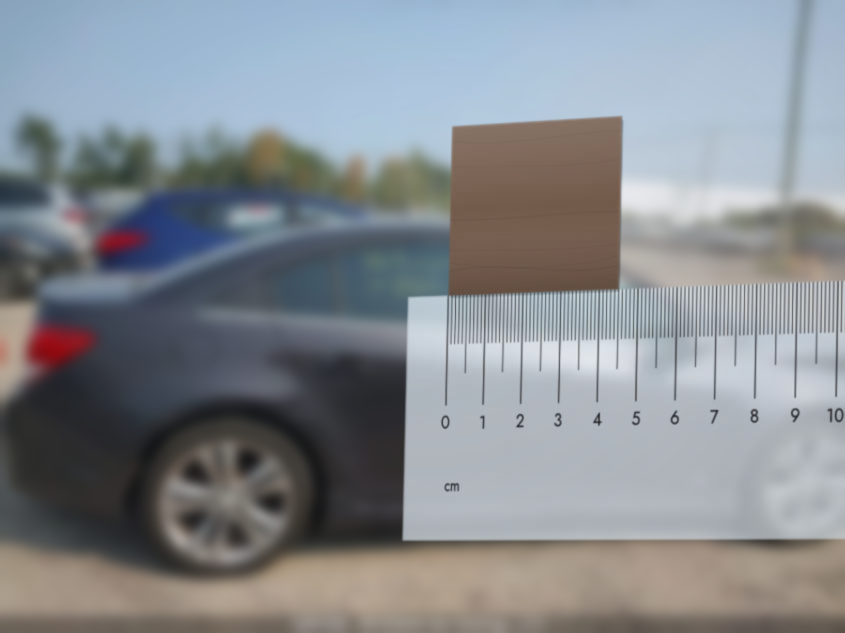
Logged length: 4.5; cm
